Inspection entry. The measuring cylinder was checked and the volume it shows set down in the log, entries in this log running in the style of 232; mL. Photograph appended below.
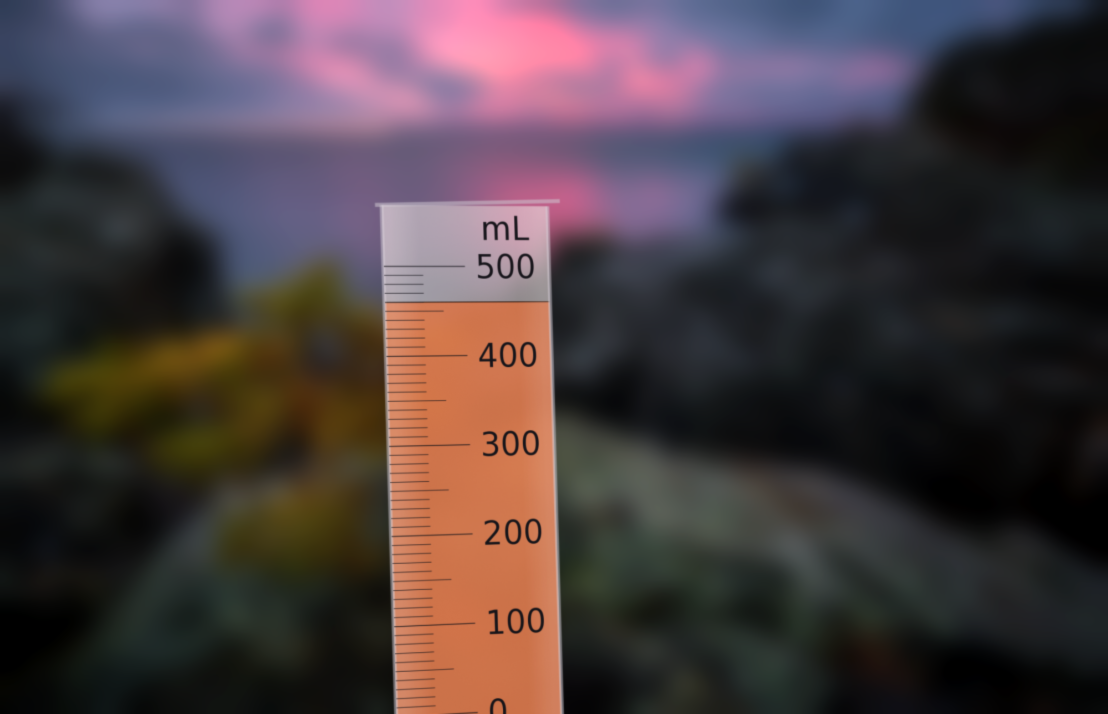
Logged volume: 460; mL
